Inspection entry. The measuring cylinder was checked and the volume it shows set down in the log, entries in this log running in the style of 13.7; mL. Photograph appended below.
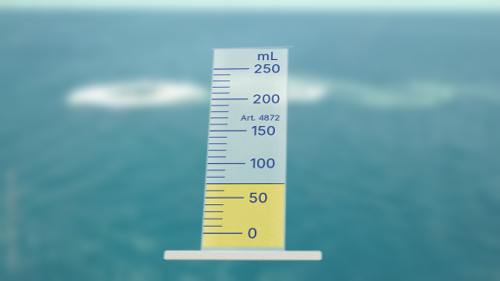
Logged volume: 70; mL
